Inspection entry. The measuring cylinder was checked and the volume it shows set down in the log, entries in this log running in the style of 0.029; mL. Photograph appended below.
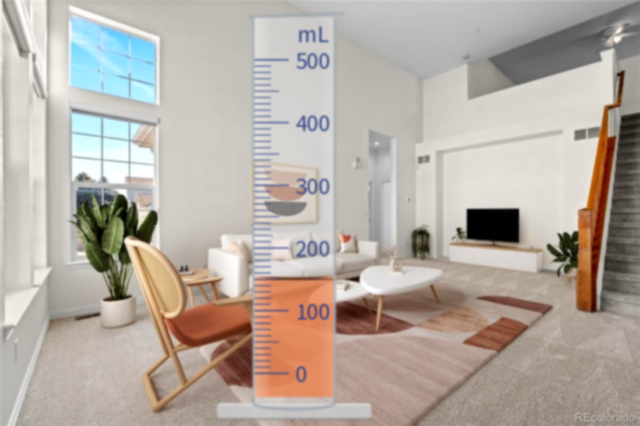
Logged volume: 150; mL
